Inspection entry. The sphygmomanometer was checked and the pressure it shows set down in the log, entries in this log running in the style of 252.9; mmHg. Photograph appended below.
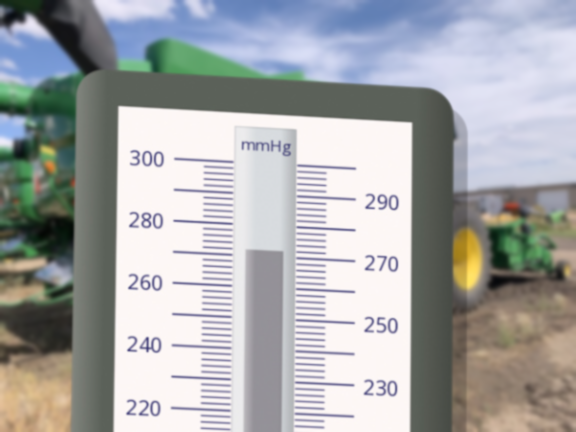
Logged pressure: 272; mmHg
